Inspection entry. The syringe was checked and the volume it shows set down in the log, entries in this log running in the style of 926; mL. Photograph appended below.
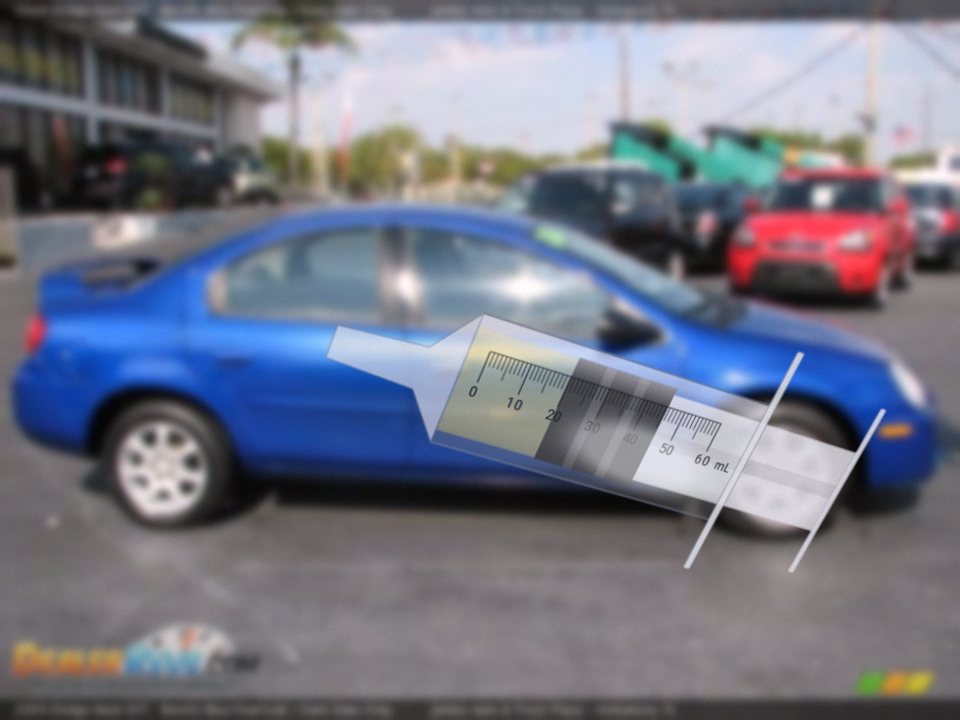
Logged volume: 20; mL
